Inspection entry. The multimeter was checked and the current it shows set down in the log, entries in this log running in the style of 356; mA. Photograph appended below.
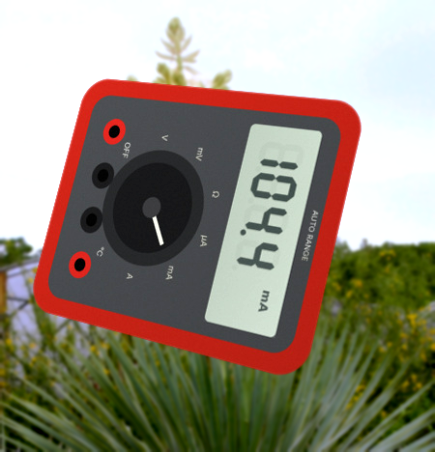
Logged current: 104.4; mA
